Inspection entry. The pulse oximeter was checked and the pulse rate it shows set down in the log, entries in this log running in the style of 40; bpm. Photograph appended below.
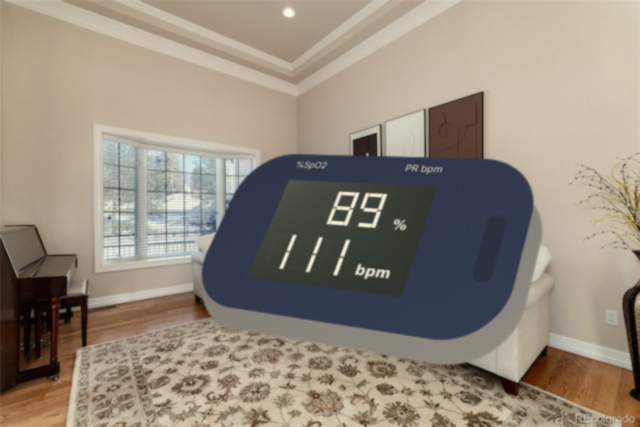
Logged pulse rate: 111; bpm
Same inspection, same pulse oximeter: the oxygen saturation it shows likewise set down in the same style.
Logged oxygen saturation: 89; %
